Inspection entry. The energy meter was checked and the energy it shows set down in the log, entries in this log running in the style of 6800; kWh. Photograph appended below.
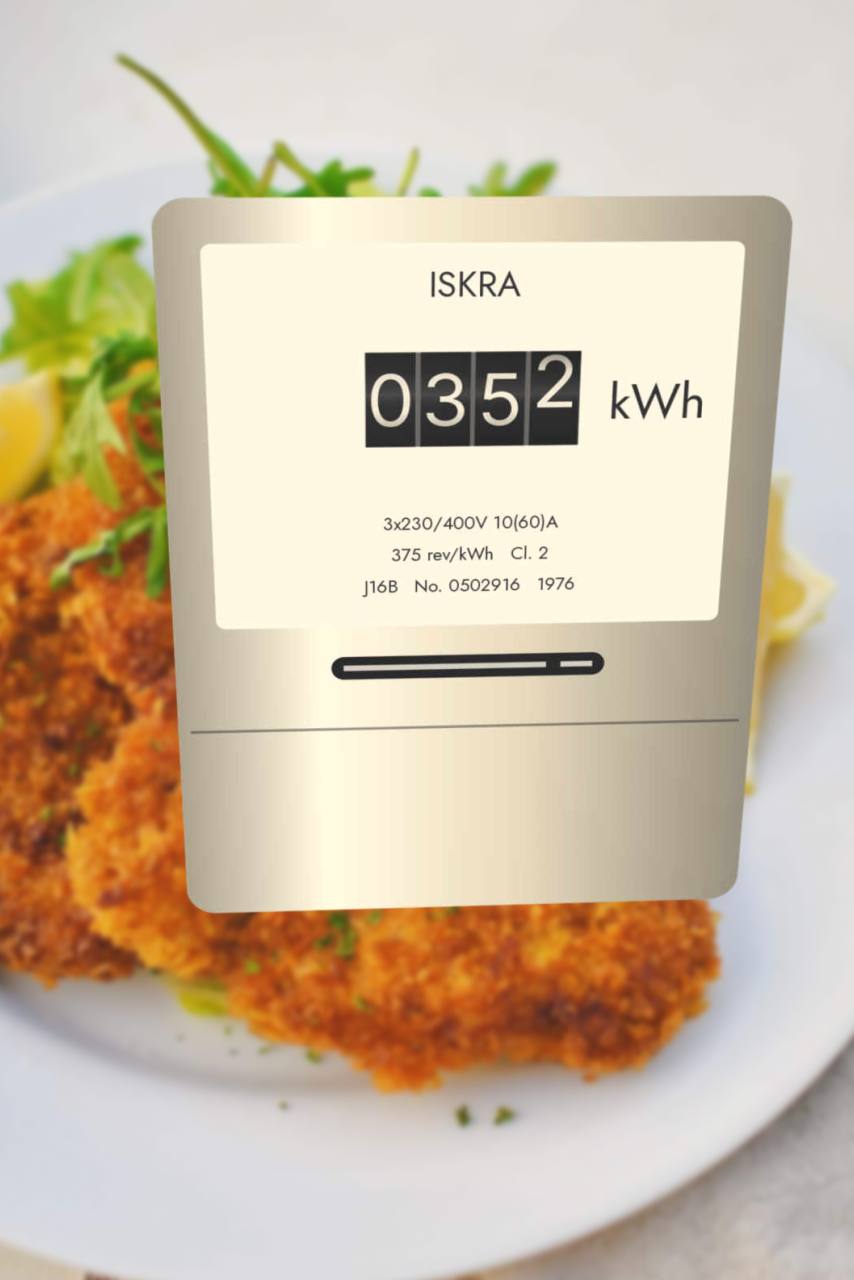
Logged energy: 352; kWh
